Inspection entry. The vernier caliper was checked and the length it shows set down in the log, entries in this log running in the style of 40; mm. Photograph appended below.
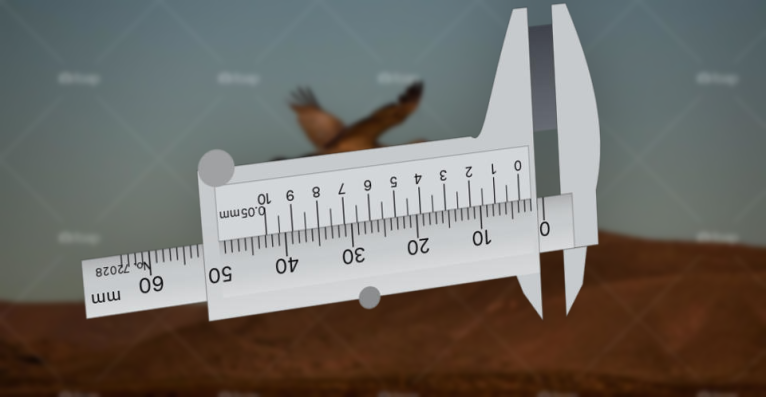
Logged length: 3.8; mm
